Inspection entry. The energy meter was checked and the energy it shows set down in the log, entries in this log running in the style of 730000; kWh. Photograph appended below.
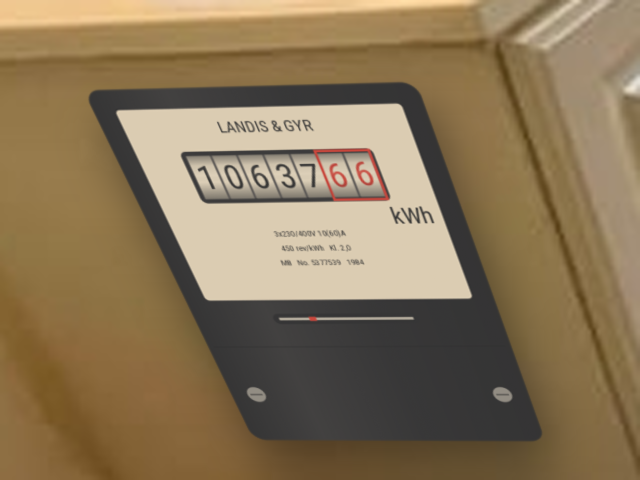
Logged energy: 10637.66; kWh
